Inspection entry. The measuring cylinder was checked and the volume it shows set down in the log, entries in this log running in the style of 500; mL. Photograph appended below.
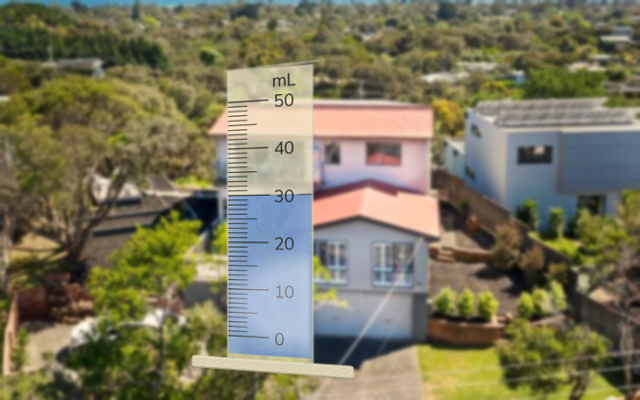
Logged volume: 30; mL
